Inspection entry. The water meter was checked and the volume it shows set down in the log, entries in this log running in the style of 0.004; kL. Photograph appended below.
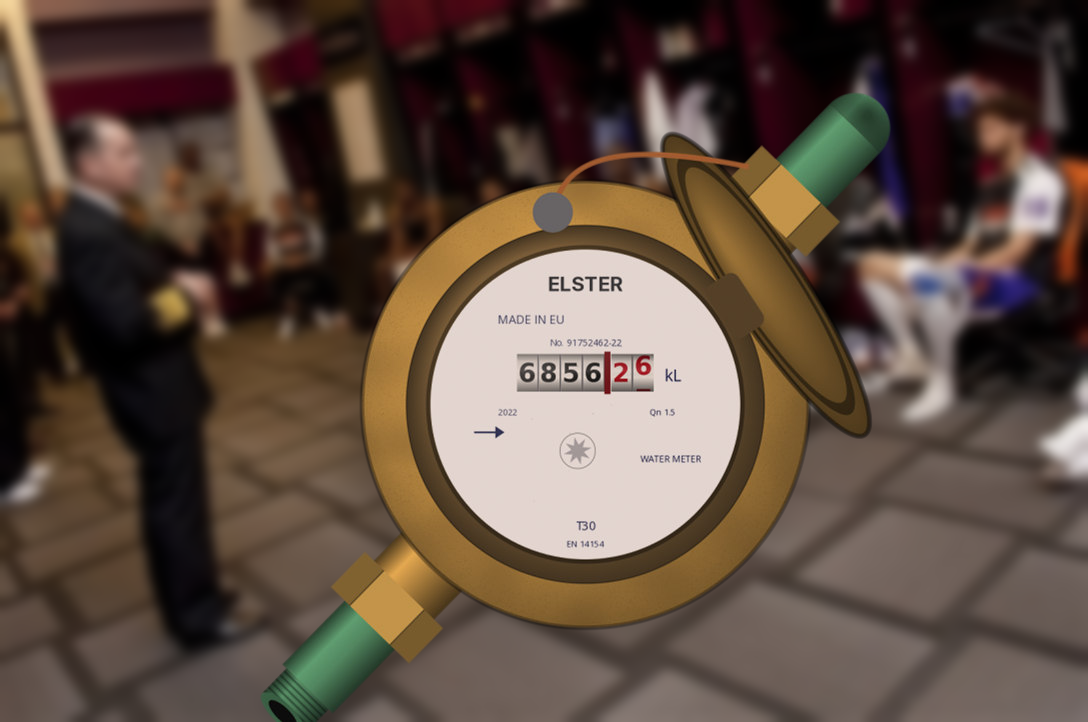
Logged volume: 6856.26; kL
